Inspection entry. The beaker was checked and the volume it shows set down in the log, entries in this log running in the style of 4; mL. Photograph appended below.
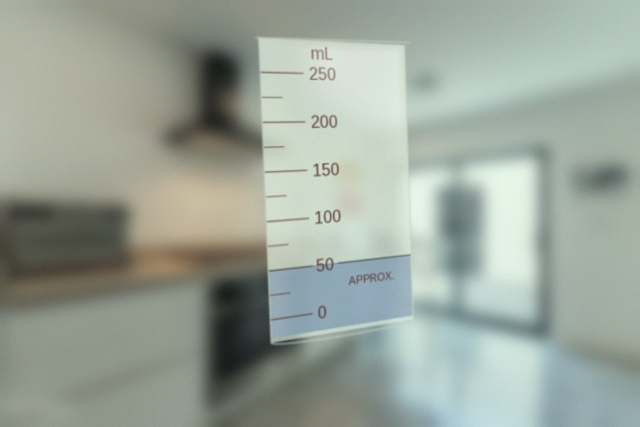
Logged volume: 50; mL
